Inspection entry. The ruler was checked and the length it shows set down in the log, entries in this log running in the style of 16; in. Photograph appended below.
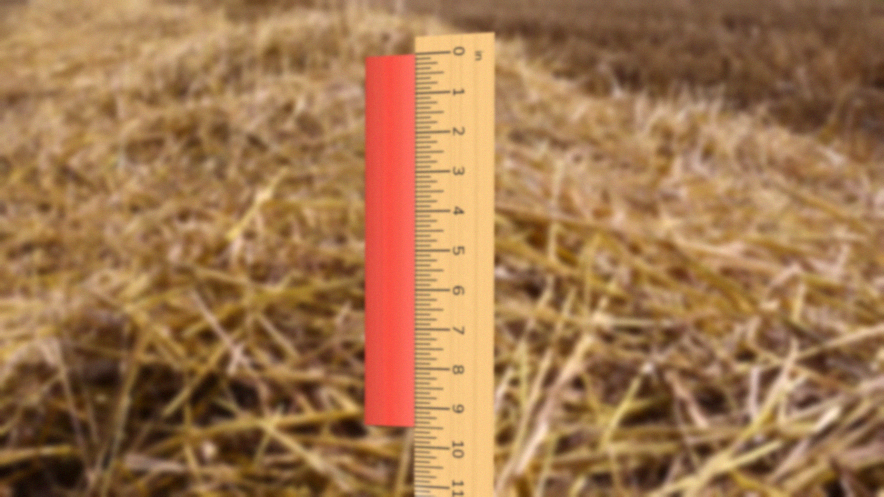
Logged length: 9.5; in
